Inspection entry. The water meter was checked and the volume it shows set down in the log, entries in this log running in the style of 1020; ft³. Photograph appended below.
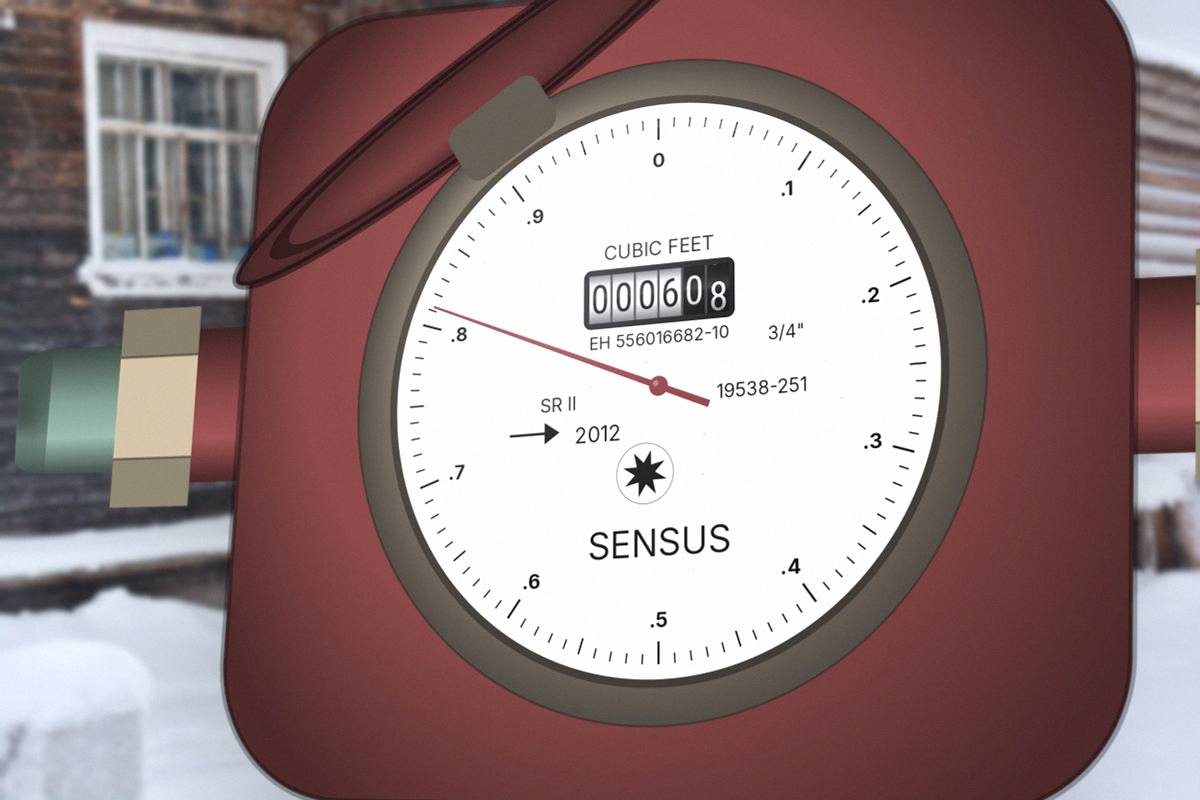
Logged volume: 607.81; ft³
